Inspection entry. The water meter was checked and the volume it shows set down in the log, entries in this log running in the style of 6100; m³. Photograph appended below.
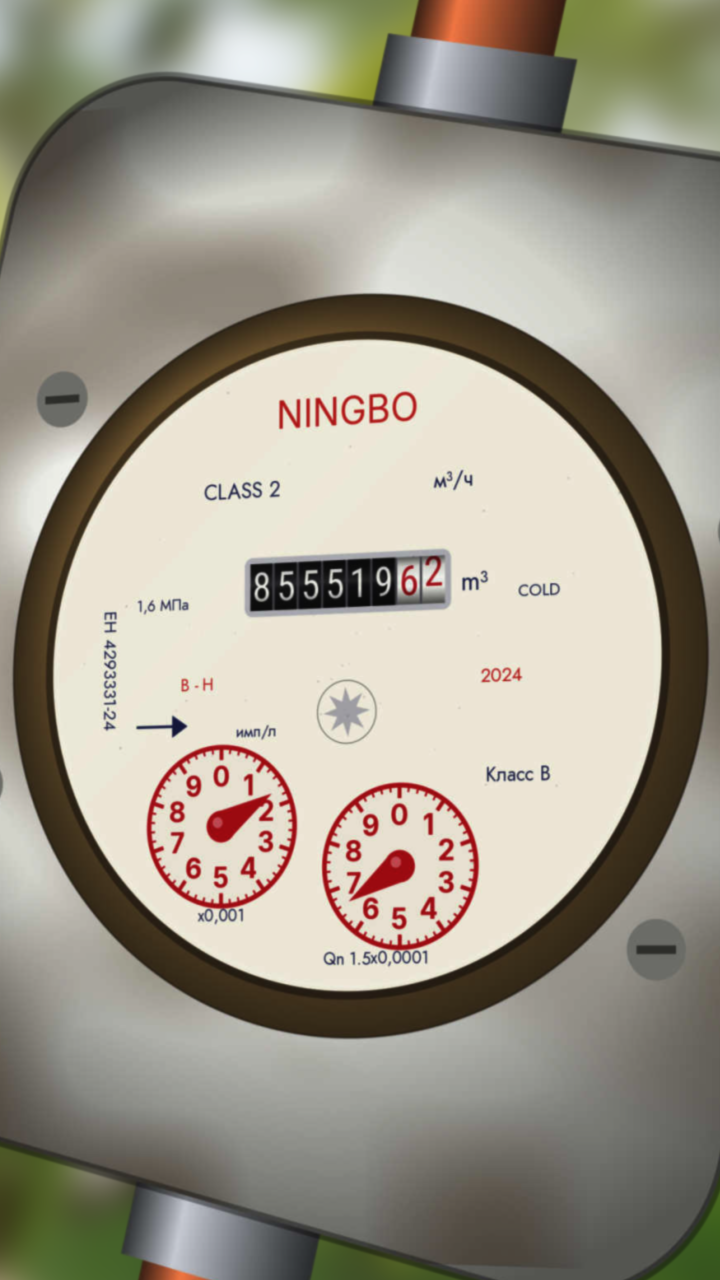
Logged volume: 855519.6216; m³
